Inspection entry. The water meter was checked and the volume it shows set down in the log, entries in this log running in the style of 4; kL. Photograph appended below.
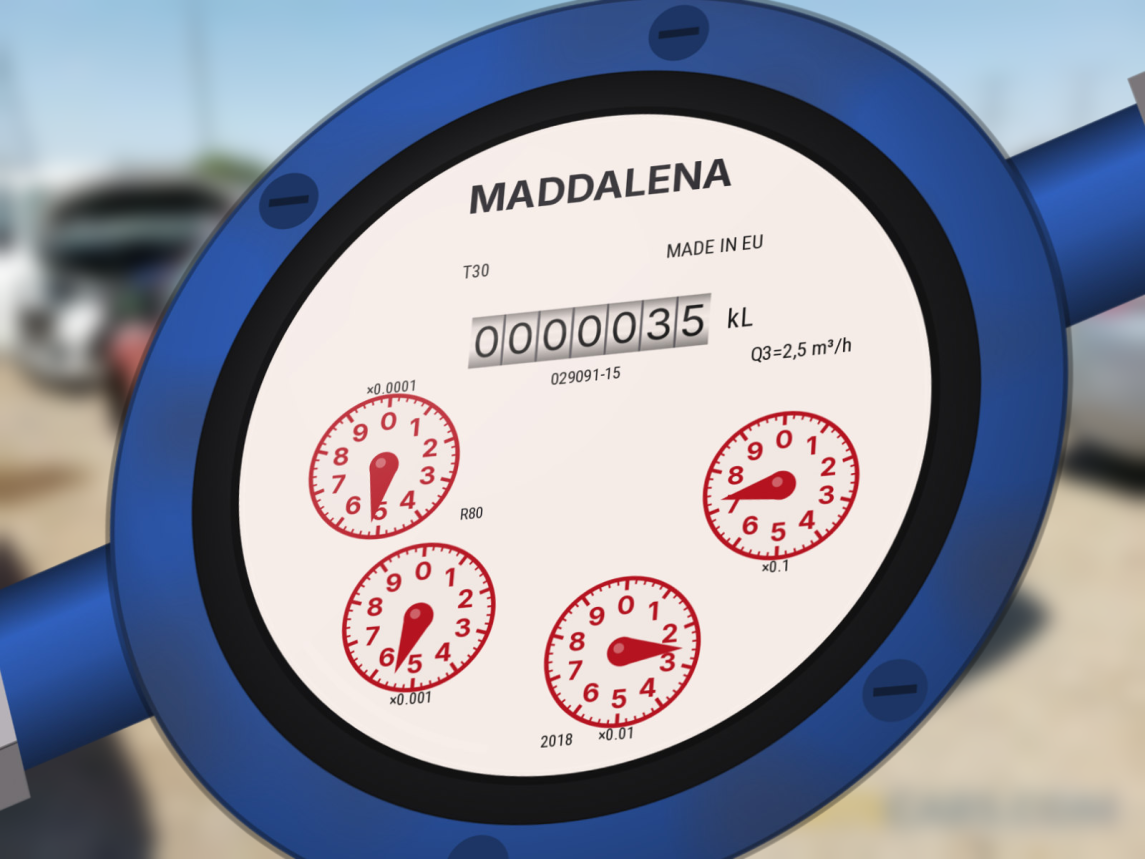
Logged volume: 35.7255; kL
